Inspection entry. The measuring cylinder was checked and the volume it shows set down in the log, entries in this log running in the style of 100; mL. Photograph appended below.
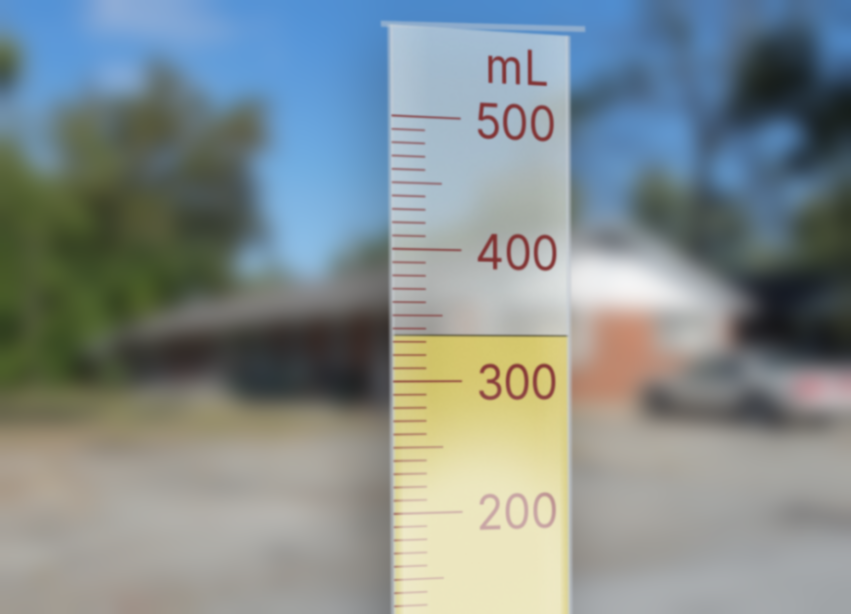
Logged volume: 335; mL
